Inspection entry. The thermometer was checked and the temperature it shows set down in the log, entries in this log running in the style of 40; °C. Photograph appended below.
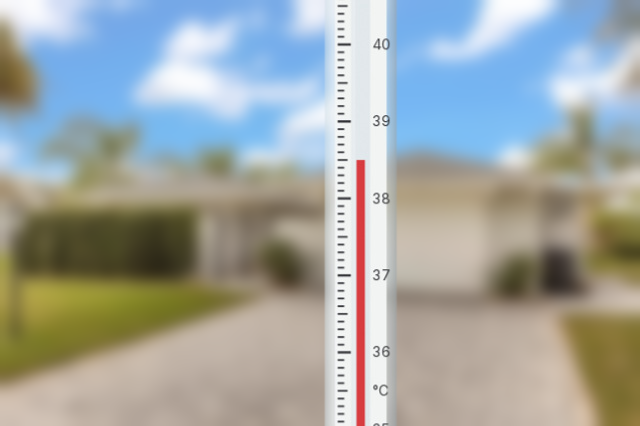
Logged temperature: 38.5; °C
